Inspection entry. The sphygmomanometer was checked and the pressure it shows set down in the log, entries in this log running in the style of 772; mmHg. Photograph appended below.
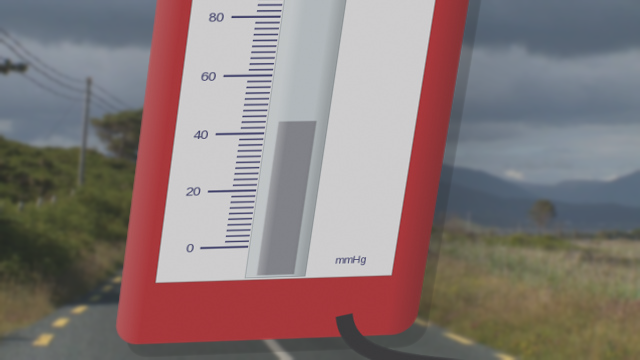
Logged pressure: 44; mmHg
